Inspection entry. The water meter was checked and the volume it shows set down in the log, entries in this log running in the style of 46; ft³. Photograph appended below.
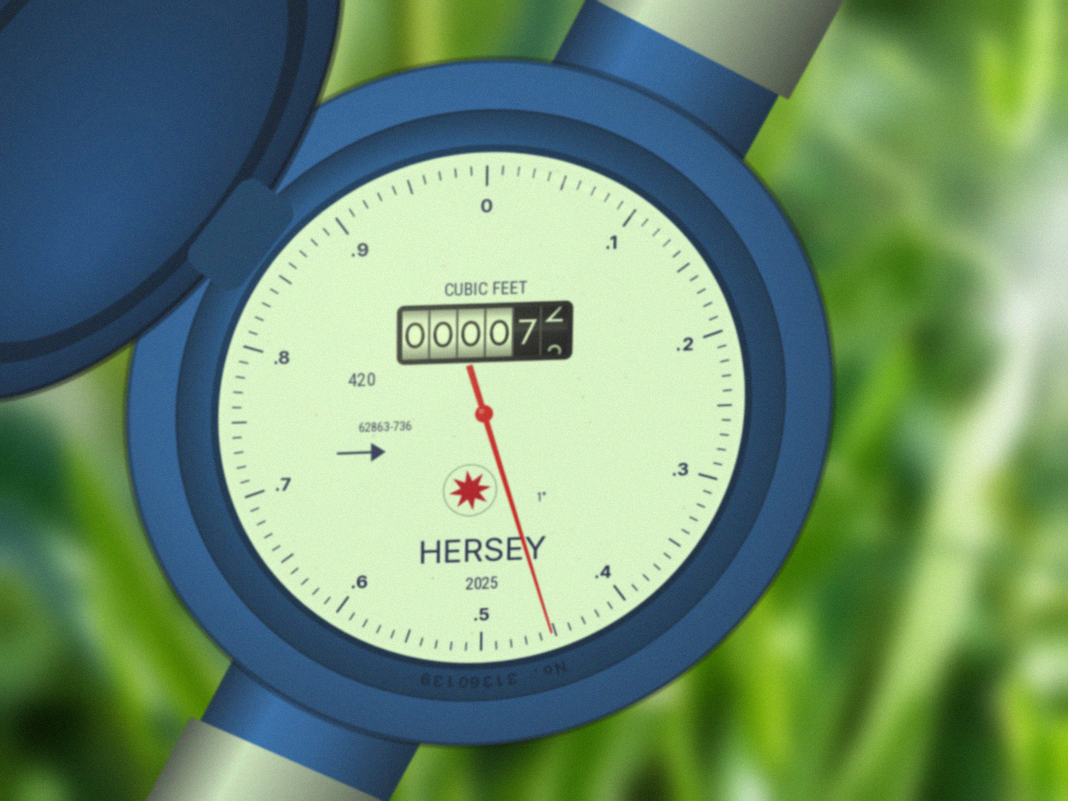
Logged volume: 72.45; ft³
